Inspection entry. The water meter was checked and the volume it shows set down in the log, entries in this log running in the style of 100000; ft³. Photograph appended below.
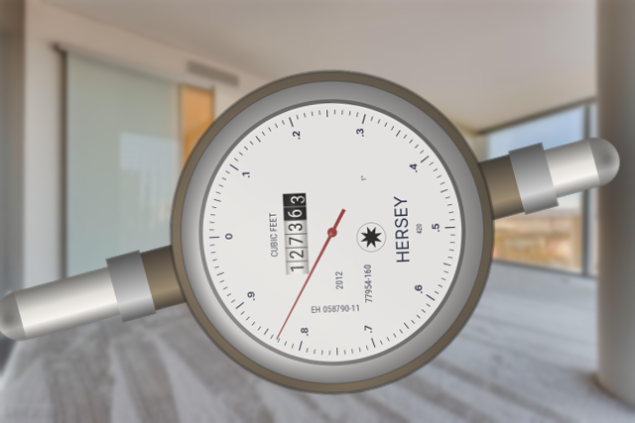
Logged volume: 127362.83; ft³
